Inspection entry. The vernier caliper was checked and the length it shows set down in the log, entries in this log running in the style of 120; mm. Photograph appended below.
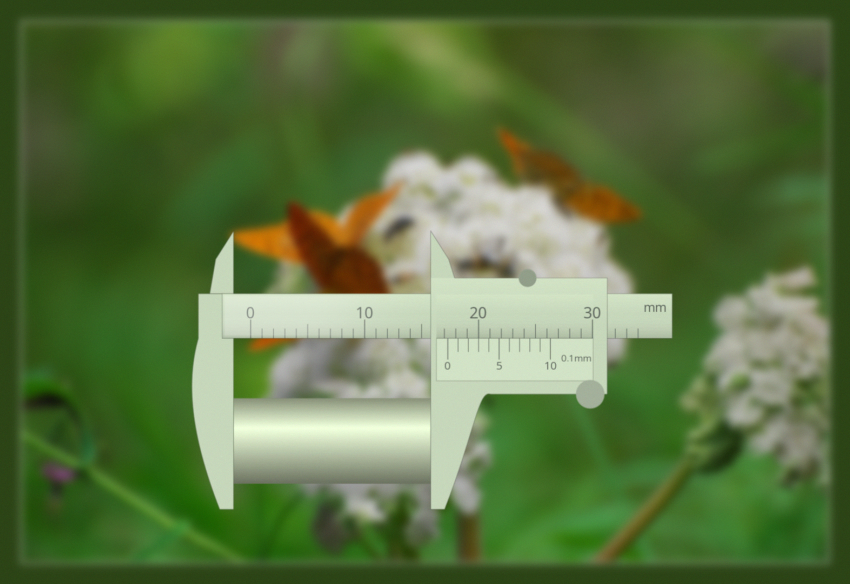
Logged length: 17.3; mm
